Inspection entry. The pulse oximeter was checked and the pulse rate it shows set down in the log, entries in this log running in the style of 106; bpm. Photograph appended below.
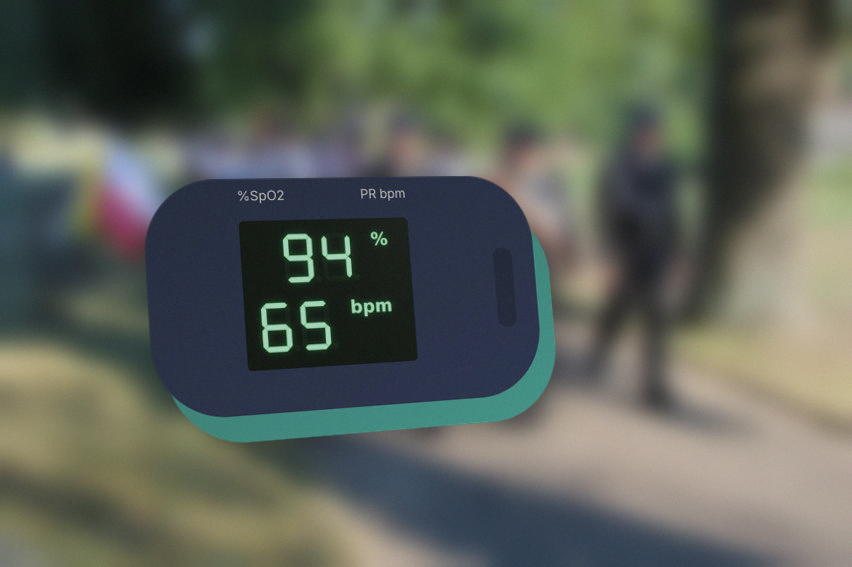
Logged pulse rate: 65; bpm
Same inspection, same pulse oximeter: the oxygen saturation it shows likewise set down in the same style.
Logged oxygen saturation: 94; %
